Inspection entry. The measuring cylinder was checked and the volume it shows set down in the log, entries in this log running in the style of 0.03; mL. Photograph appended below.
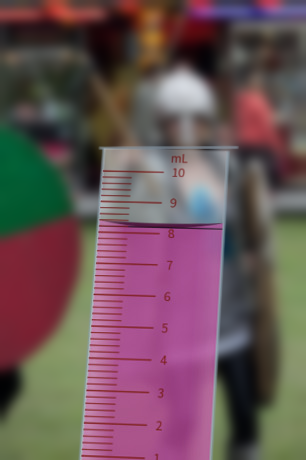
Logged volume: 8.2; mL
